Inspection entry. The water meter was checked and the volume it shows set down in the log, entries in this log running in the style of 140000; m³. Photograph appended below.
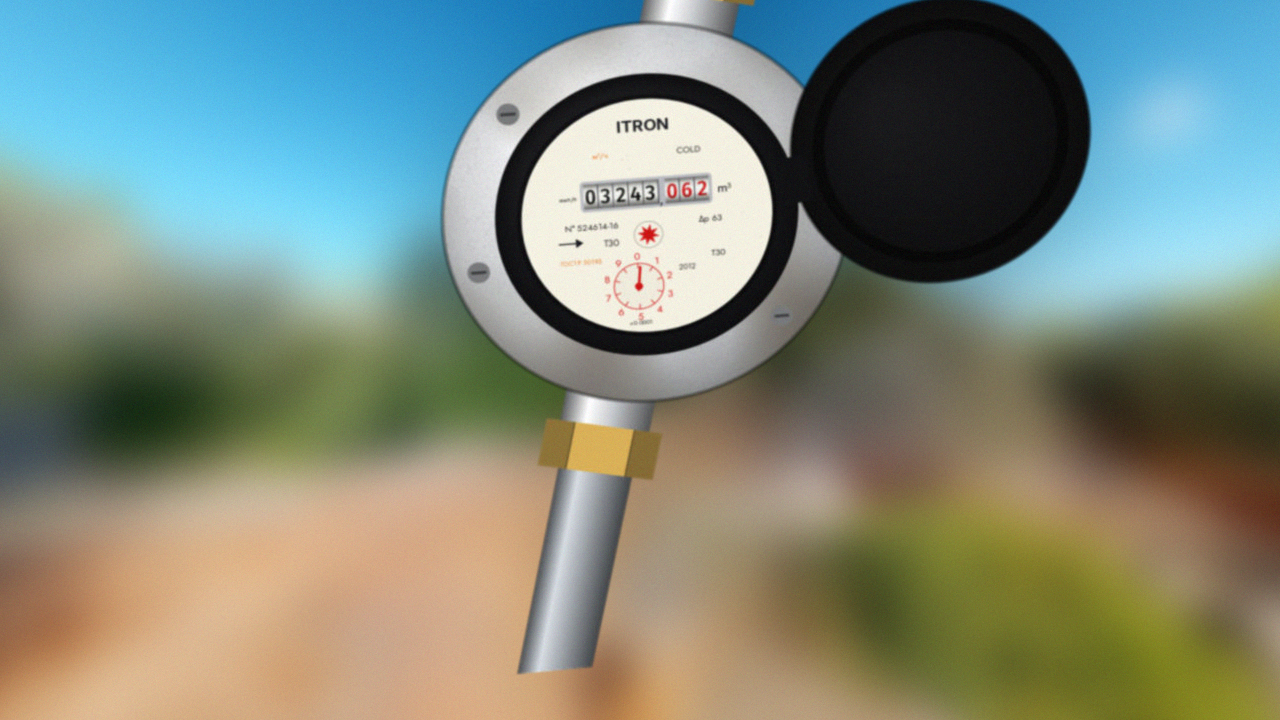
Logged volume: 3243.0620; m³
